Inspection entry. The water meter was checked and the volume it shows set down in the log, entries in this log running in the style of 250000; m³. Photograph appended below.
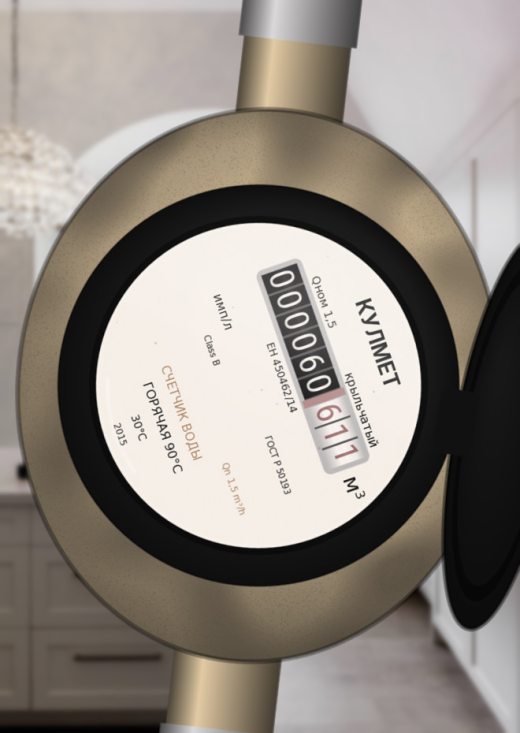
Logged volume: 60.611; m³
